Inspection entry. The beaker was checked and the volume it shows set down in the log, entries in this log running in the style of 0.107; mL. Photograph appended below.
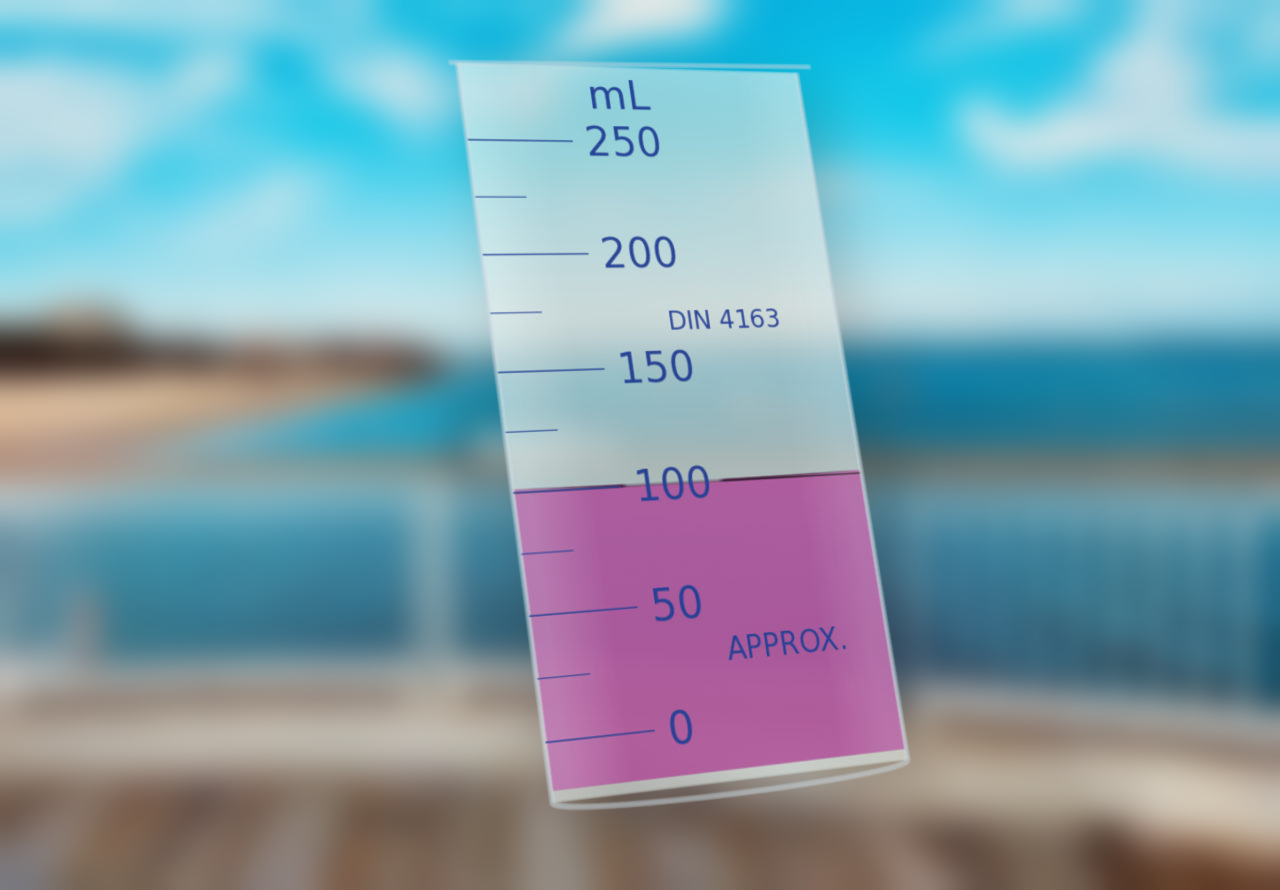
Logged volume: 100; mL
